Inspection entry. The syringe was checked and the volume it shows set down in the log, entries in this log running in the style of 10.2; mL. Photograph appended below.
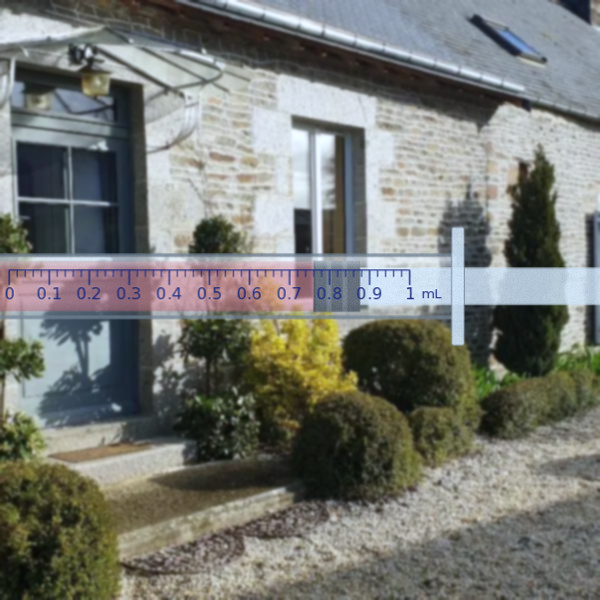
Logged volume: 0.76; mL
